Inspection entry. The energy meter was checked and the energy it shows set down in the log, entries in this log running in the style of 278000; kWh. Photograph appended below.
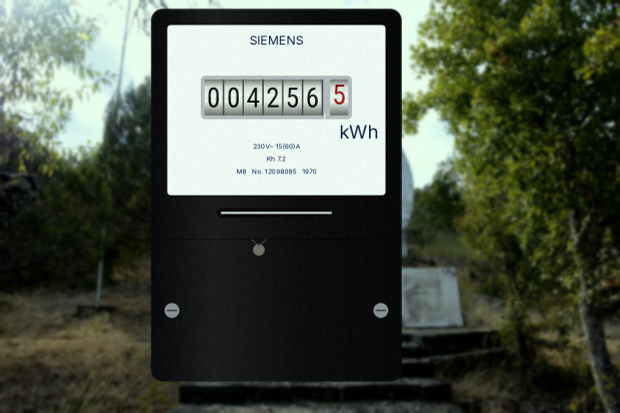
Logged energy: 4256.5; kWh
